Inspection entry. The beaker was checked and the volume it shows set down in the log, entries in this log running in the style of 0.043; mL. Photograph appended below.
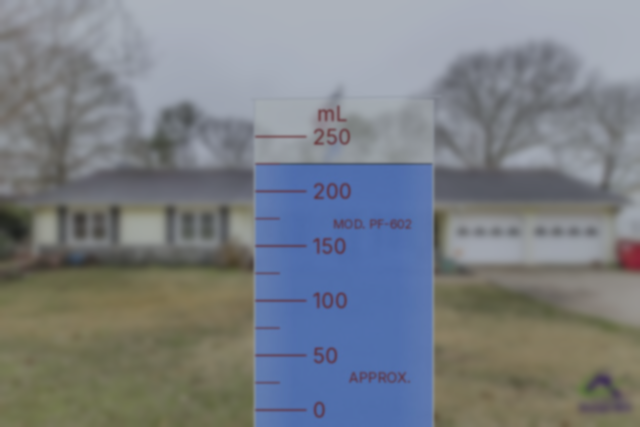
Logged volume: 225; mL
